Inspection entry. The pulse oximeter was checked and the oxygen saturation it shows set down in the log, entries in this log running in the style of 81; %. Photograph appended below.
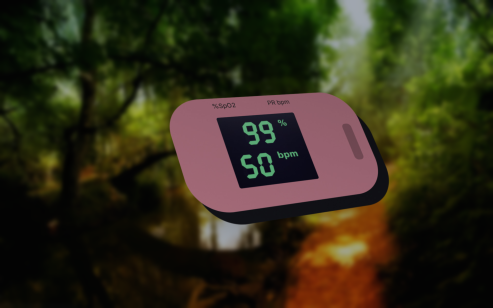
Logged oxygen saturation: 99; %
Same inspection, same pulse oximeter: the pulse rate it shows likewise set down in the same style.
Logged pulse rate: 50; bpm
